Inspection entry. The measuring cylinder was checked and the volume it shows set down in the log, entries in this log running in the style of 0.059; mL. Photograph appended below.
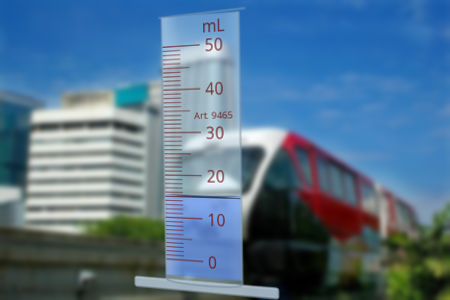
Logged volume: 15; mL
